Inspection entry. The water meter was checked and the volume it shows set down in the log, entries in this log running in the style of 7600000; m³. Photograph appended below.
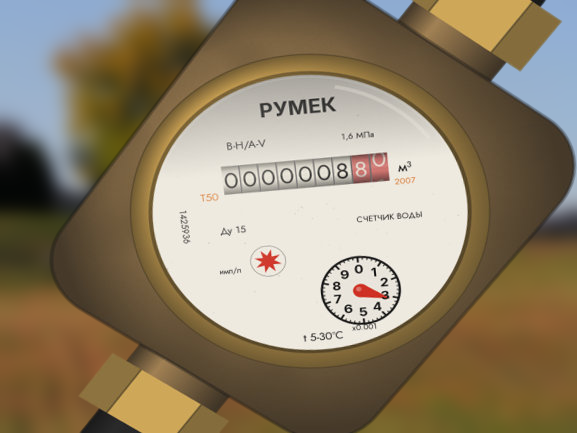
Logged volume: 8.803; m³
